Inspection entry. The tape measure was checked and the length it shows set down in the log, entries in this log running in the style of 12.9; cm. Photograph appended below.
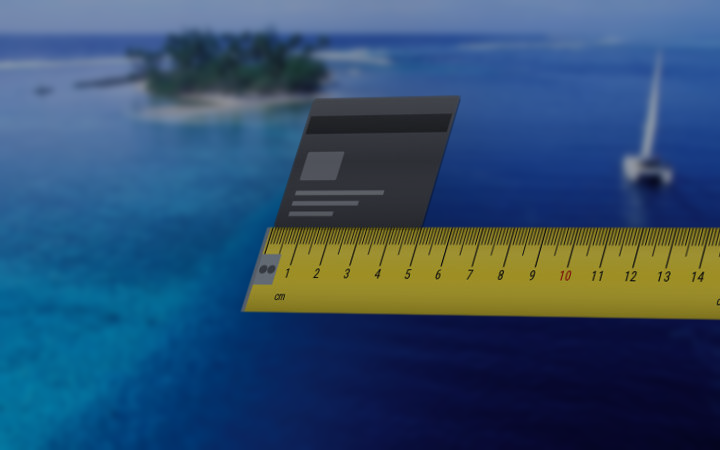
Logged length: 5; cm
